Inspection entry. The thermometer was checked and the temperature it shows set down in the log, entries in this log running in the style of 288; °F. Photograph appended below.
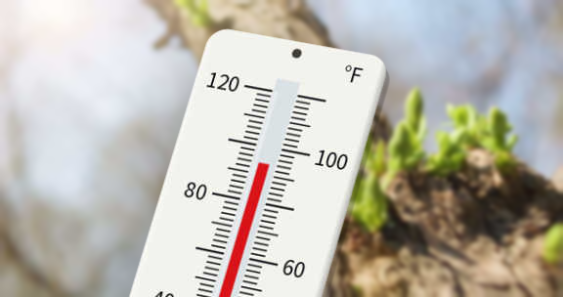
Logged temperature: 94; °F
